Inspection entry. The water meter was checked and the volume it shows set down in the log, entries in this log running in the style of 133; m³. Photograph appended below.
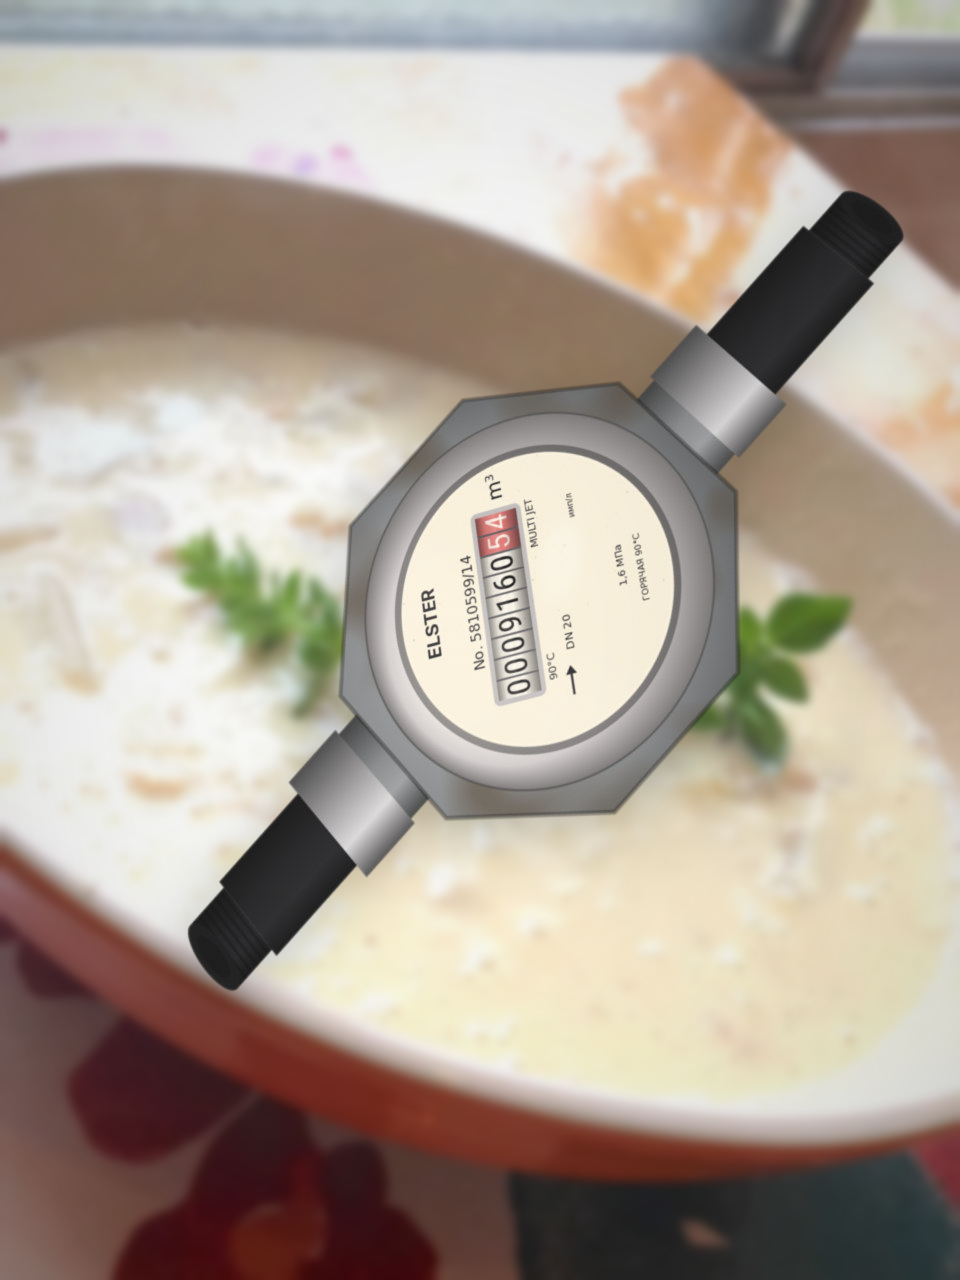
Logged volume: 9160.54; m³
